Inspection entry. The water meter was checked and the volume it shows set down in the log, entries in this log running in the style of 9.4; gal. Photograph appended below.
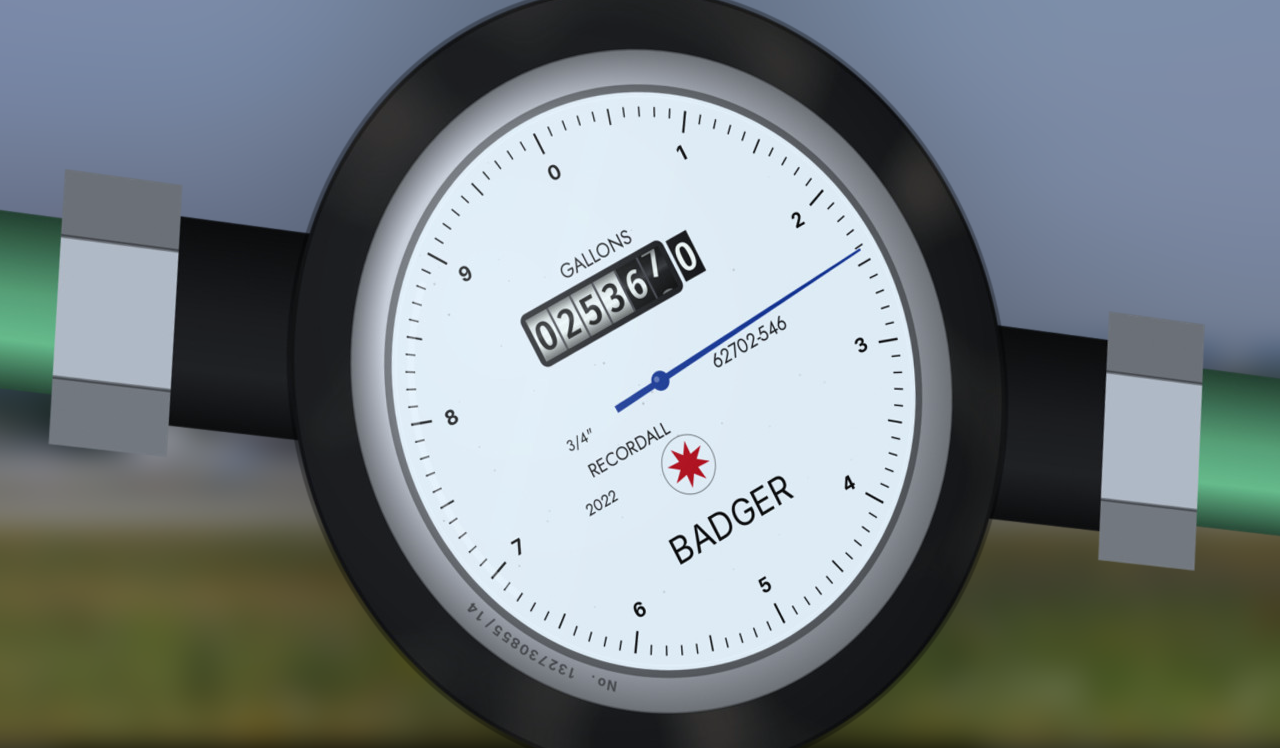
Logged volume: 253672.4; gal
